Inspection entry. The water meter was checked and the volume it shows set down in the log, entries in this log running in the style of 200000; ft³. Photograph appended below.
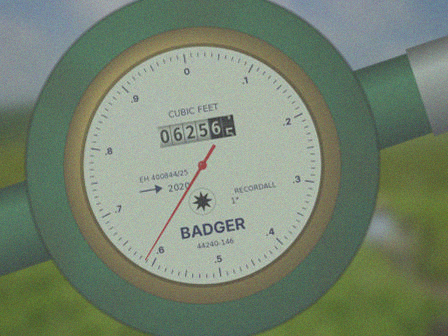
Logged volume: 62564.61; ft³
